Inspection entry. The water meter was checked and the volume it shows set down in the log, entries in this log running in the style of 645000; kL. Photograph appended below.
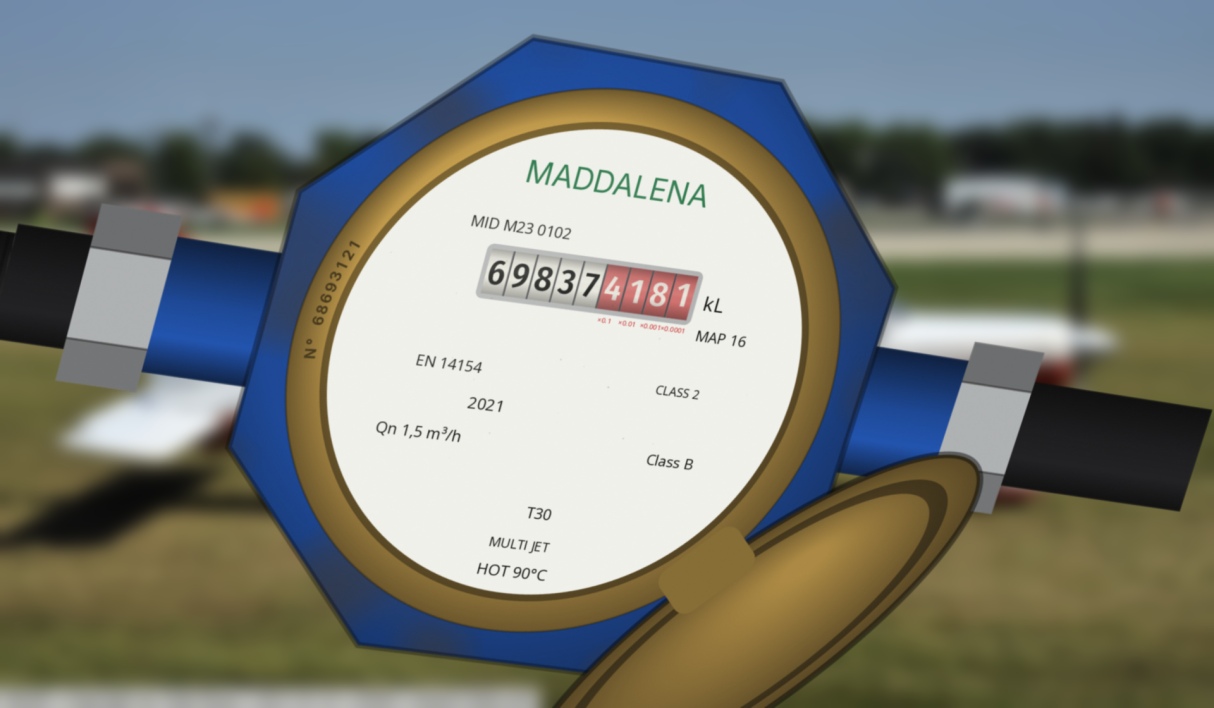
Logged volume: 69837.4181; kL
